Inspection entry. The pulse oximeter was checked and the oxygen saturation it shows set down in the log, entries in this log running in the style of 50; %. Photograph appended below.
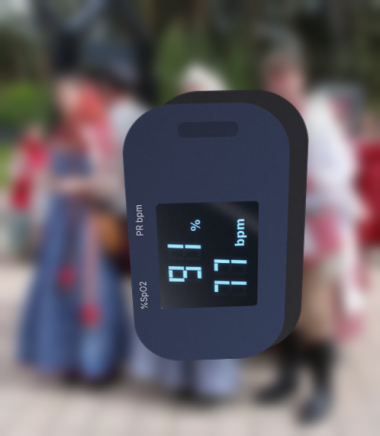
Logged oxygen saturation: 91; %
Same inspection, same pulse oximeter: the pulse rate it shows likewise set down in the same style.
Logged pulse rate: 77; bpm
